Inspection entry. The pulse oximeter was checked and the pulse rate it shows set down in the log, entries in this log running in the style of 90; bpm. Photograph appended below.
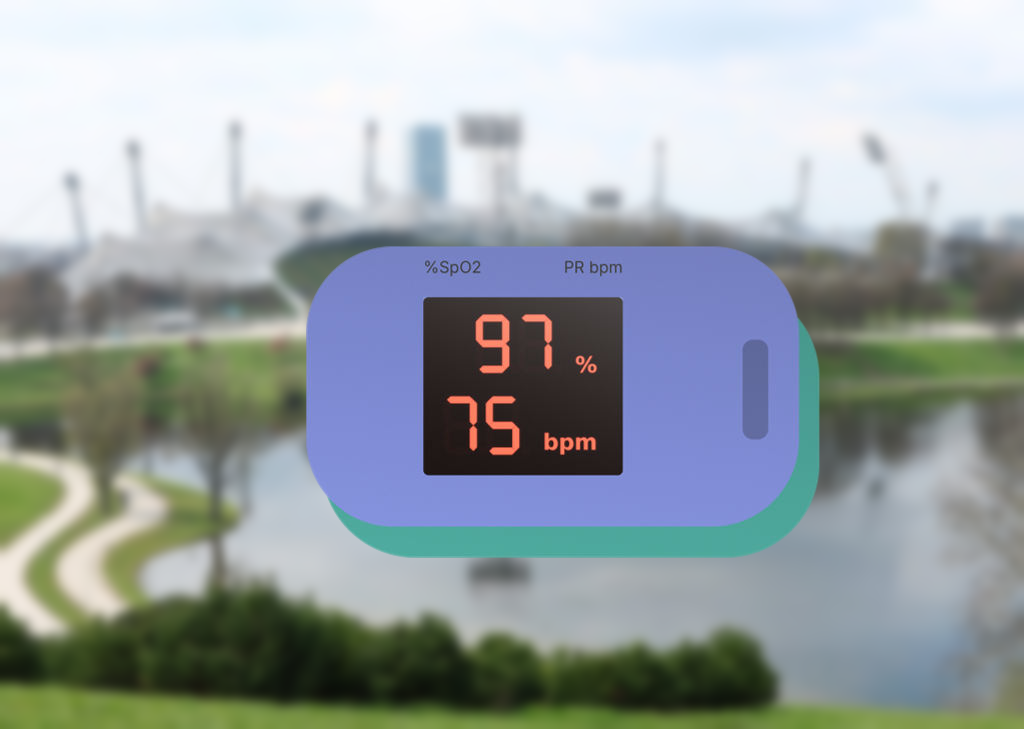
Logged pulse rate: 75; bpm
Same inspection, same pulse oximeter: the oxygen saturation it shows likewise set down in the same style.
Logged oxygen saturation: 97; %
